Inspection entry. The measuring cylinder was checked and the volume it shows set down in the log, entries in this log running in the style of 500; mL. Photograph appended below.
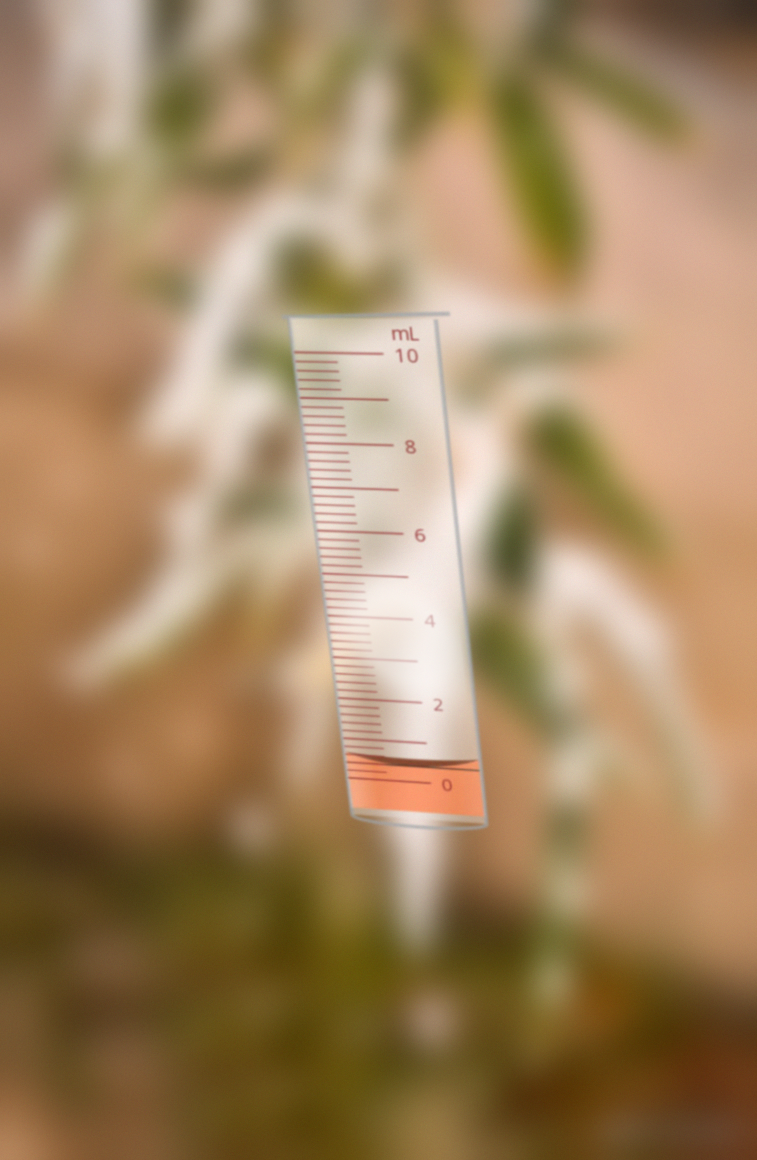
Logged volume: 0.4; mL
